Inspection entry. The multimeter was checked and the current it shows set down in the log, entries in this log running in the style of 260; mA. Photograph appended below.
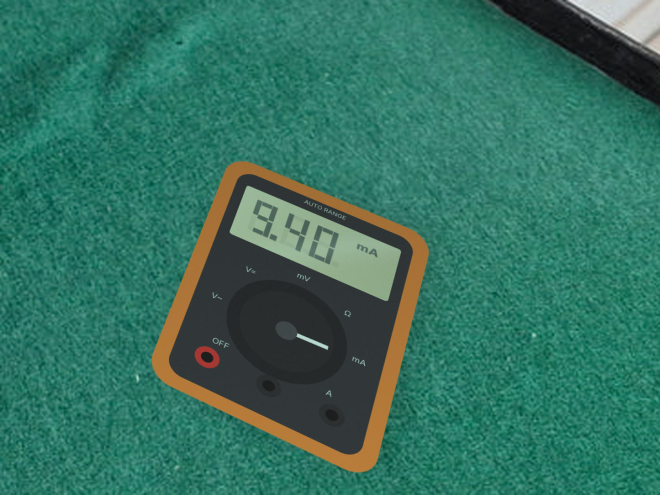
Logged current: 9.40; mA
